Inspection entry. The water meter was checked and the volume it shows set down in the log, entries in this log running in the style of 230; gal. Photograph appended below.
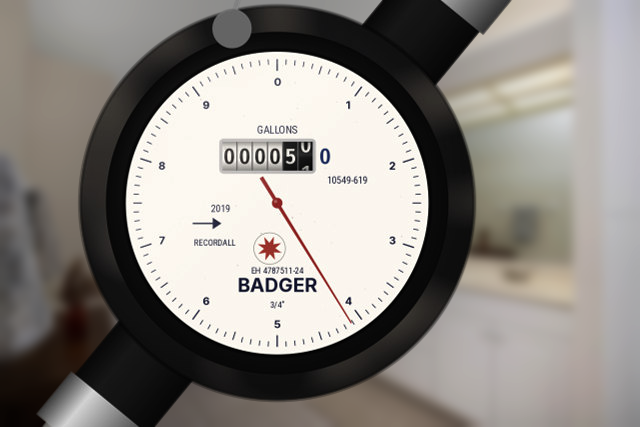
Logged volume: 504.1; gal
